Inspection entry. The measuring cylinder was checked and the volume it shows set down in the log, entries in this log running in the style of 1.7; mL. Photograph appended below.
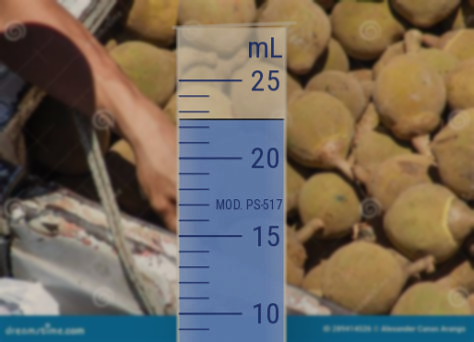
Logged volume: 22.5; mL
